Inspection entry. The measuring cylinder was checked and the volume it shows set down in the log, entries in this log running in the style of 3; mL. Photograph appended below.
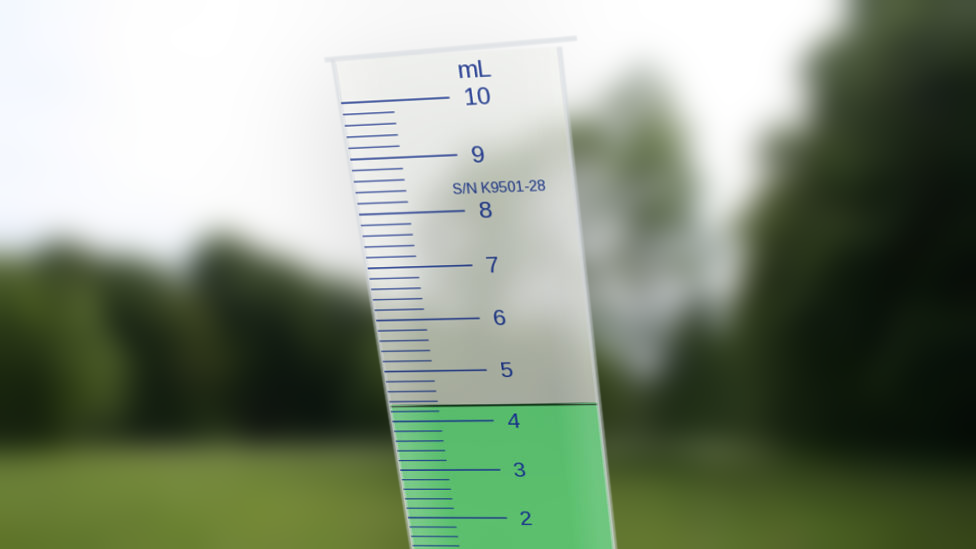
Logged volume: 4.3; mL
